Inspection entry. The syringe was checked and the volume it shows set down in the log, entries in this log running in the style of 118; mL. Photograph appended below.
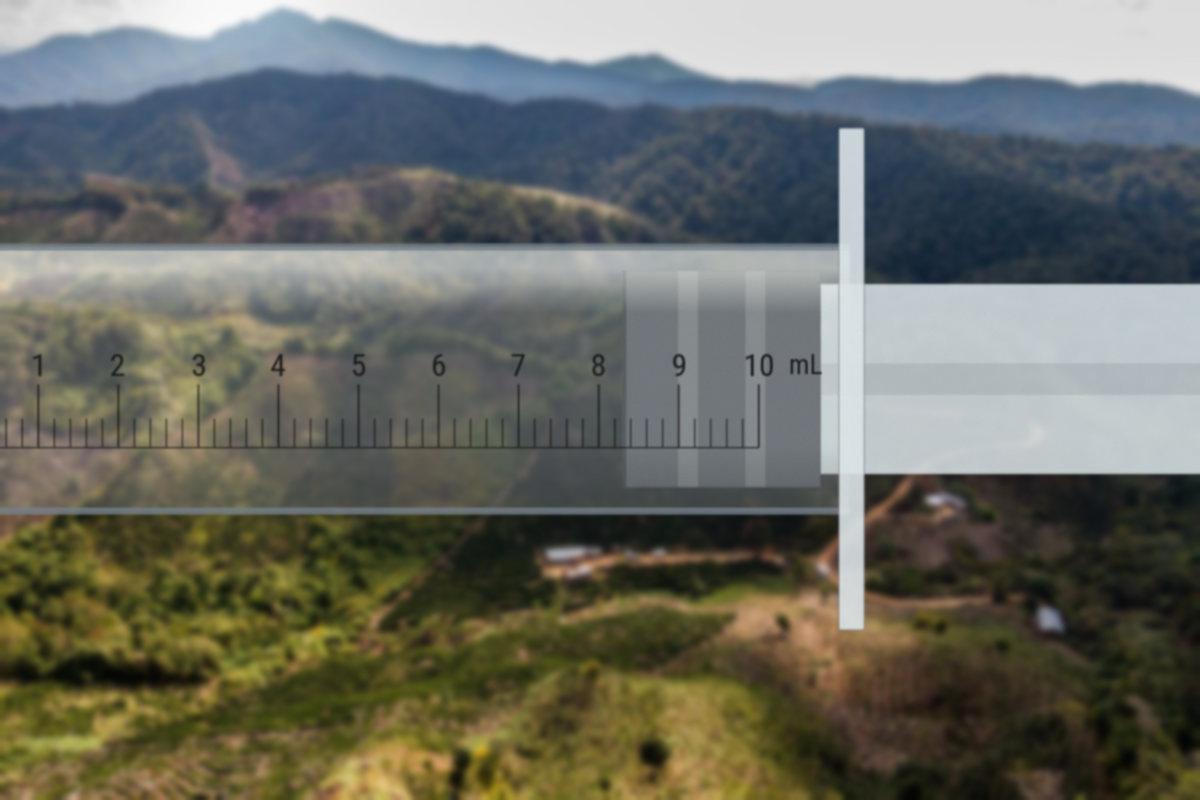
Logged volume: 8.3; mL
